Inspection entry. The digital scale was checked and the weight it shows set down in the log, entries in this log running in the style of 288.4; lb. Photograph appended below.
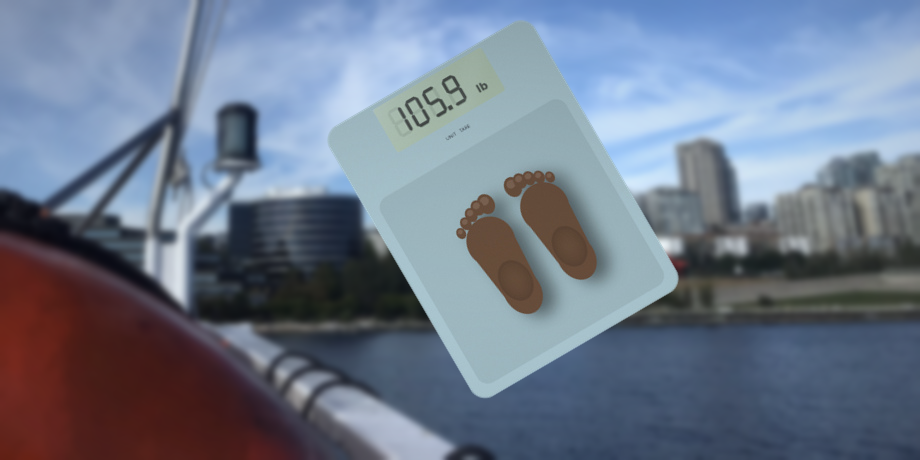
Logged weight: 105.9; lb
